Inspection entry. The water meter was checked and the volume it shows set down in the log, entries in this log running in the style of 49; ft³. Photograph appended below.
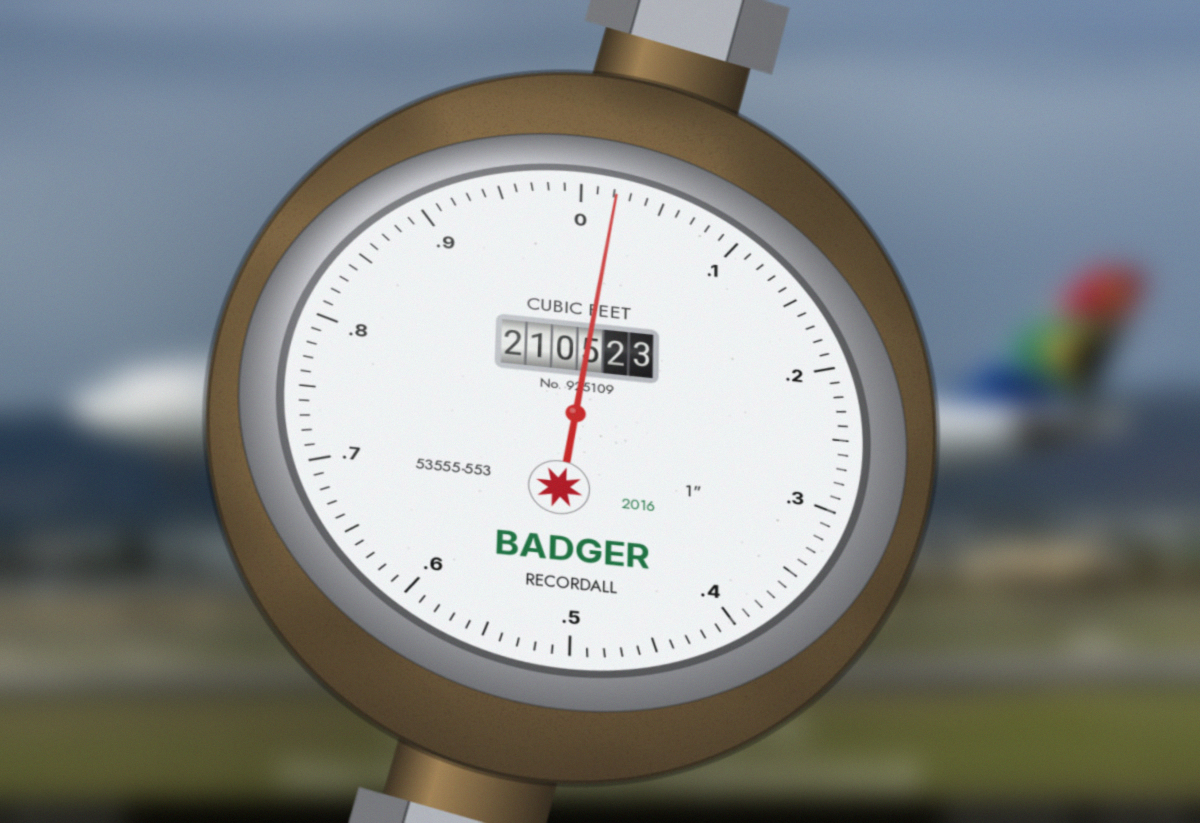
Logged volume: 210523.02; ft³
